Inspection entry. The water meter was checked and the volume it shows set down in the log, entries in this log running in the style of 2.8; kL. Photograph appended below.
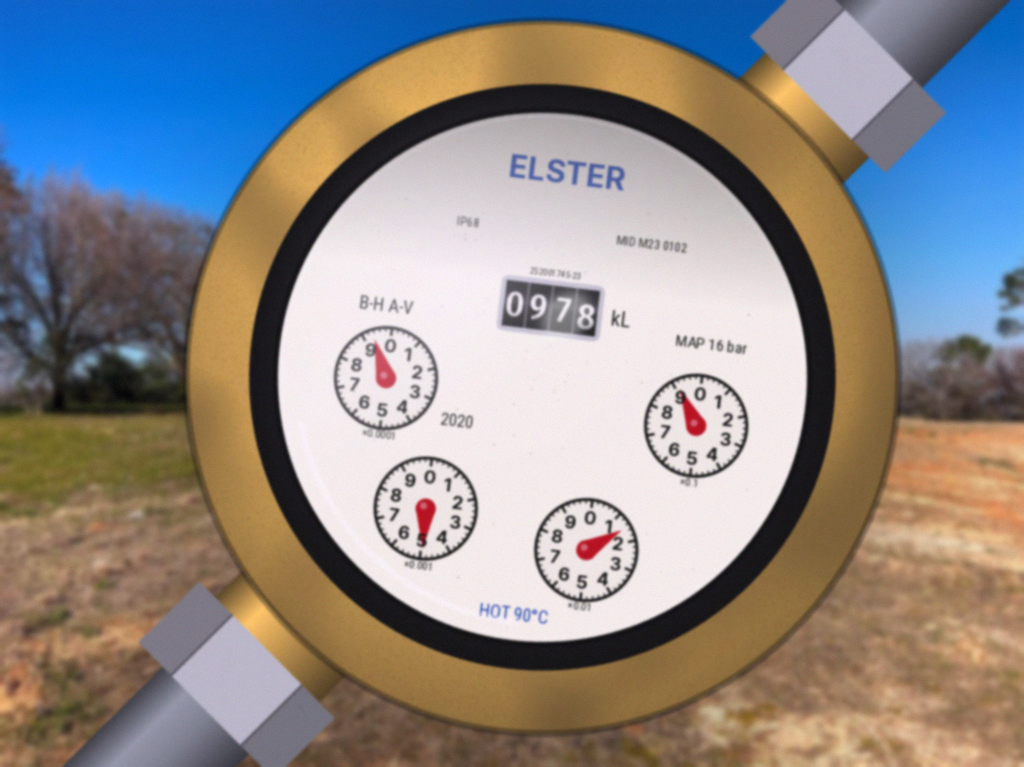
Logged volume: 977.9149; kL
